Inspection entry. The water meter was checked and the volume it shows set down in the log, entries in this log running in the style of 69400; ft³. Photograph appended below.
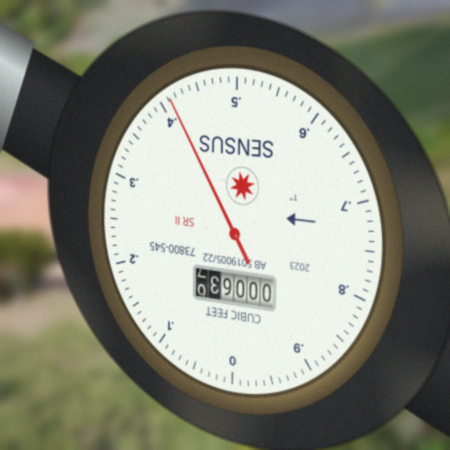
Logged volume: 636.41; ft³
